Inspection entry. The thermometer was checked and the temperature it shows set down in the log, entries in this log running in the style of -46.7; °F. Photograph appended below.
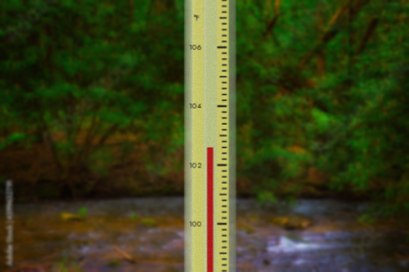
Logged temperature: 102.6; °F
